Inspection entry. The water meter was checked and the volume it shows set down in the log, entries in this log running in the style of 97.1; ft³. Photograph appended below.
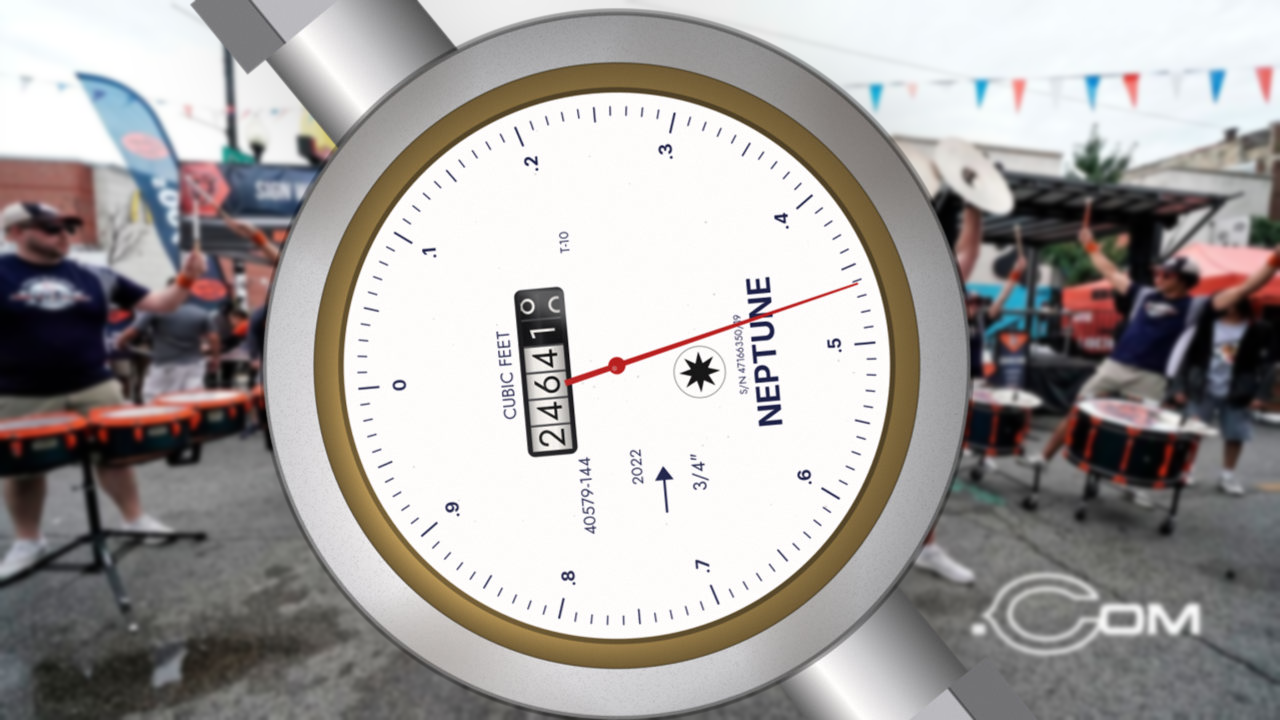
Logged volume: 246418.46; ft³
